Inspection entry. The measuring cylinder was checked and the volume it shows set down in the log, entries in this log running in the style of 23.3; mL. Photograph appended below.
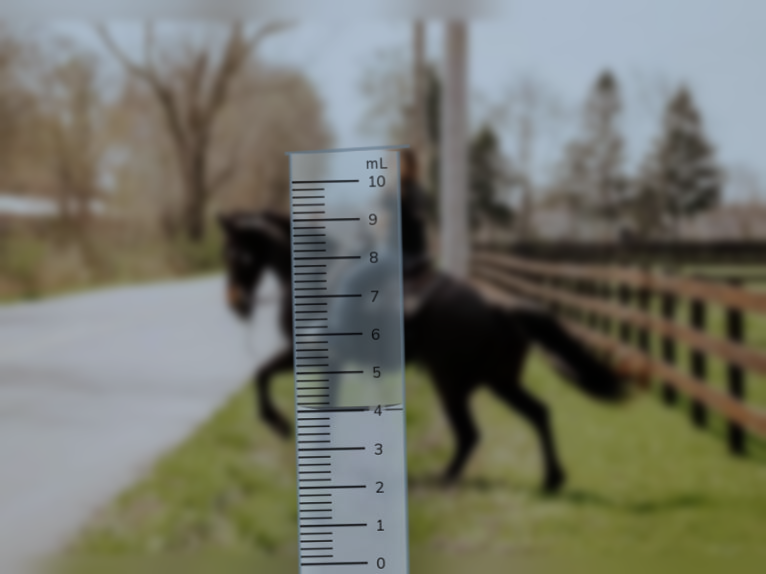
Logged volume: 4; mL
